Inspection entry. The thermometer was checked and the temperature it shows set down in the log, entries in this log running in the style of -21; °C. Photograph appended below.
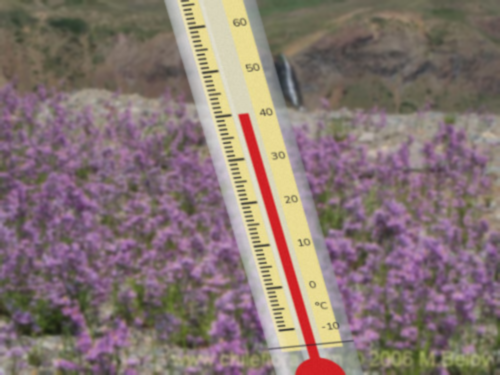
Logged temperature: 40; °C
